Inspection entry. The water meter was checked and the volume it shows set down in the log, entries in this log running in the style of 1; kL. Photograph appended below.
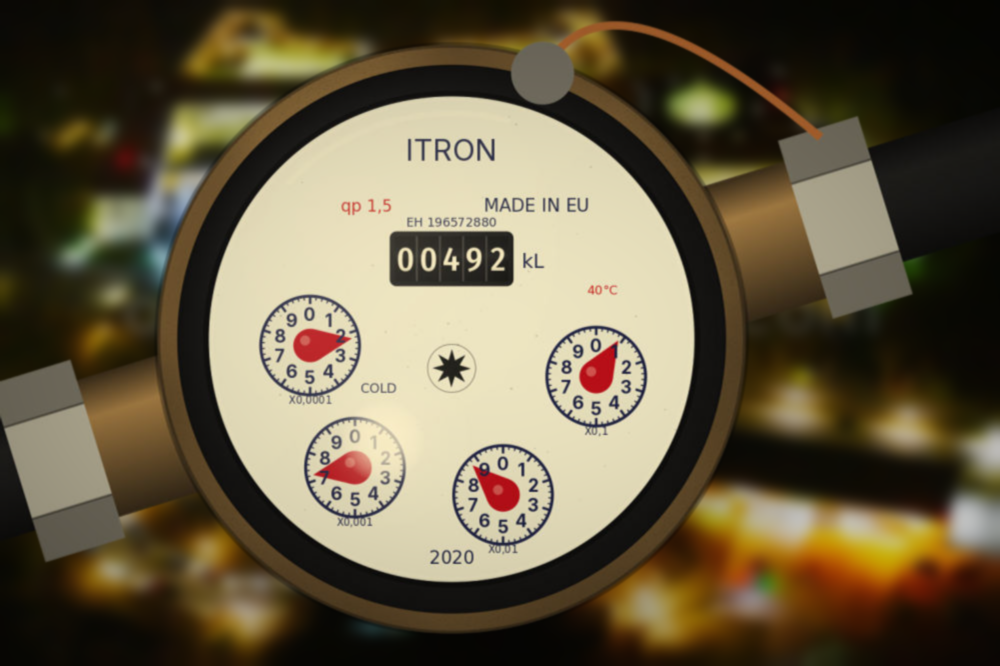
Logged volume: 492.0872; kL
